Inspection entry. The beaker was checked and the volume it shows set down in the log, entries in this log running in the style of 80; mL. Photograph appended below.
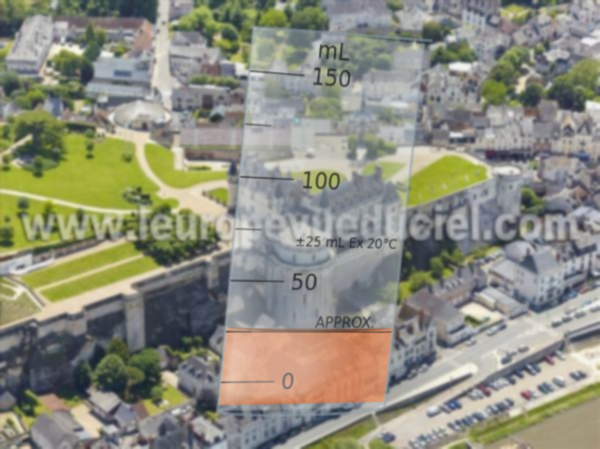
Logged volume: 25; mL
